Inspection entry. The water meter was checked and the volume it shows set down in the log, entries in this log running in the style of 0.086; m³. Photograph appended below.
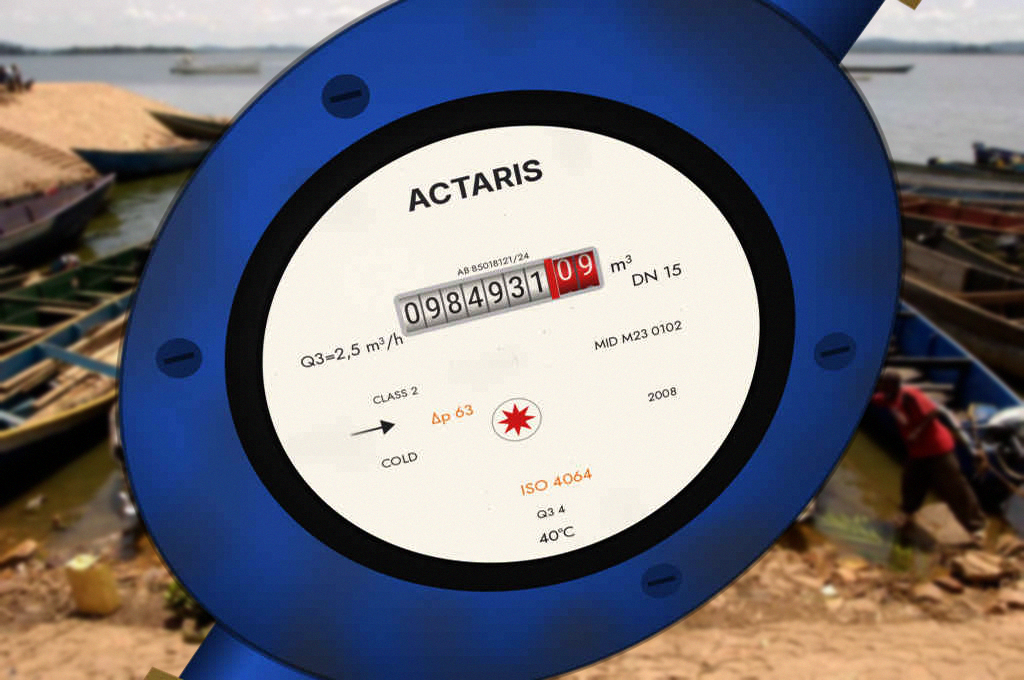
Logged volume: 984931.09; m³
